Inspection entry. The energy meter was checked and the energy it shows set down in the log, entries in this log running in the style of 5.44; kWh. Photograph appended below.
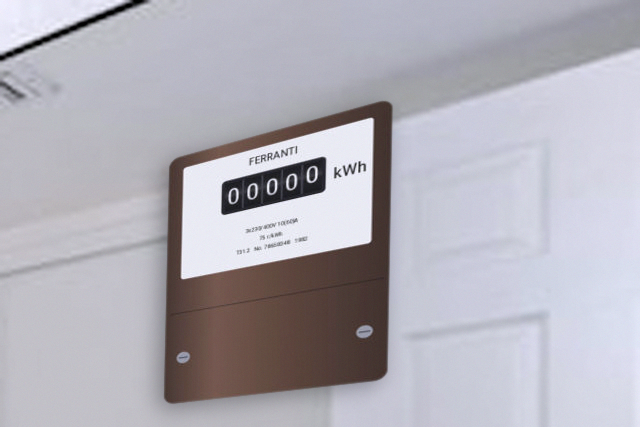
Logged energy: 0; kWh
